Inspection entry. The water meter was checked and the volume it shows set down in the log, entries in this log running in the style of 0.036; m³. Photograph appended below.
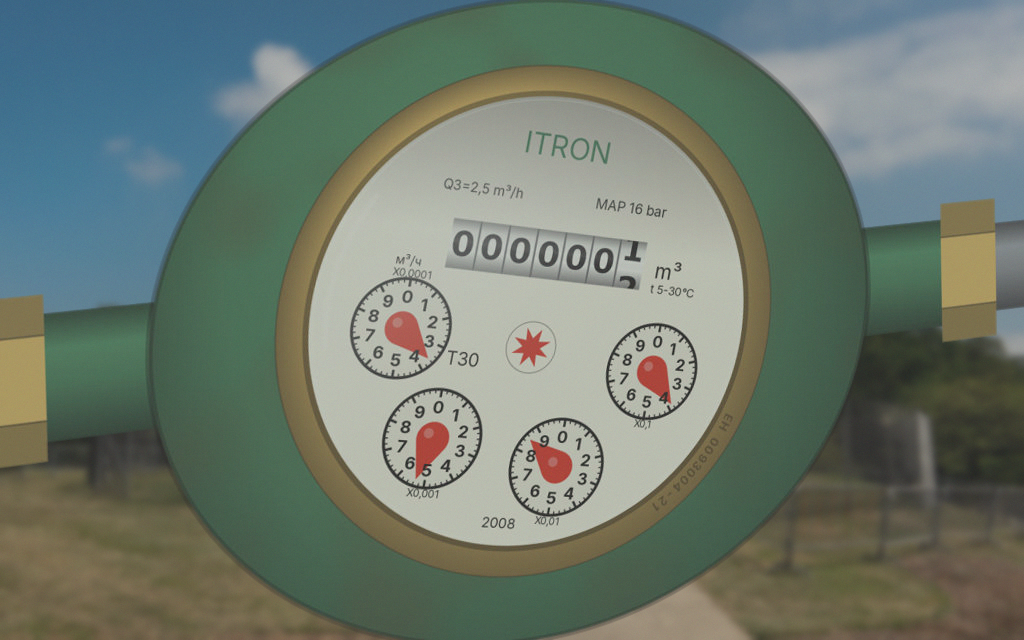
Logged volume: 1.3853; m³
